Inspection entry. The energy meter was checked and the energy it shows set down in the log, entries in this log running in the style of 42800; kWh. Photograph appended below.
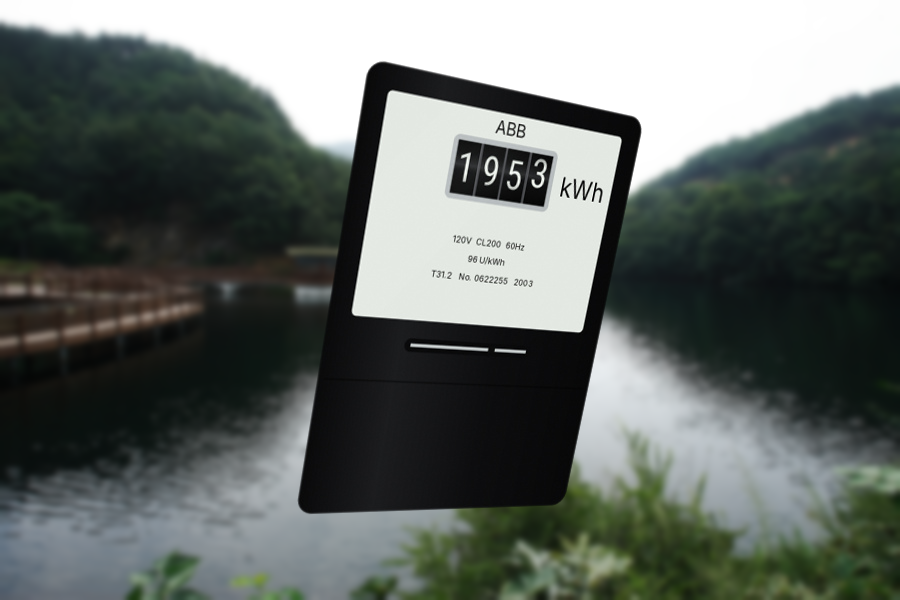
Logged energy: 1953; kWh
